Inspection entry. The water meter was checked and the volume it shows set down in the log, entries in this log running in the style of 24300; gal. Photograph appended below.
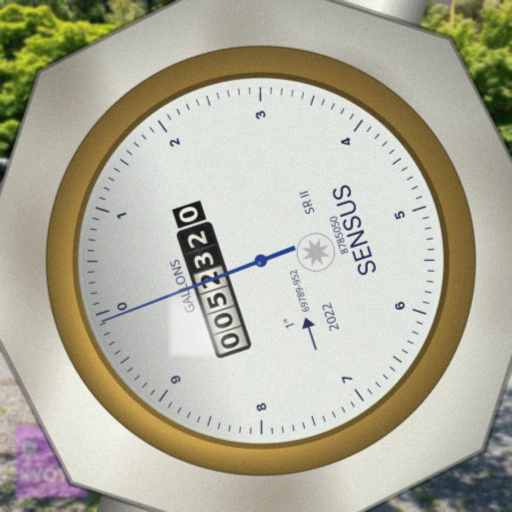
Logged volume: 52319.9; gal
